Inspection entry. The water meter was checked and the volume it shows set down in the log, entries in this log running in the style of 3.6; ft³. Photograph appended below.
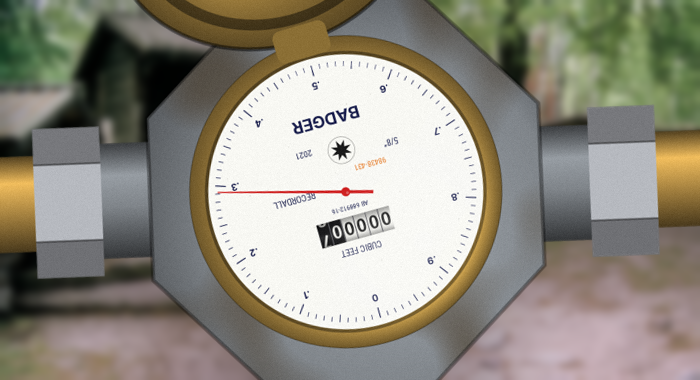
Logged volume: 7.29; ft³
